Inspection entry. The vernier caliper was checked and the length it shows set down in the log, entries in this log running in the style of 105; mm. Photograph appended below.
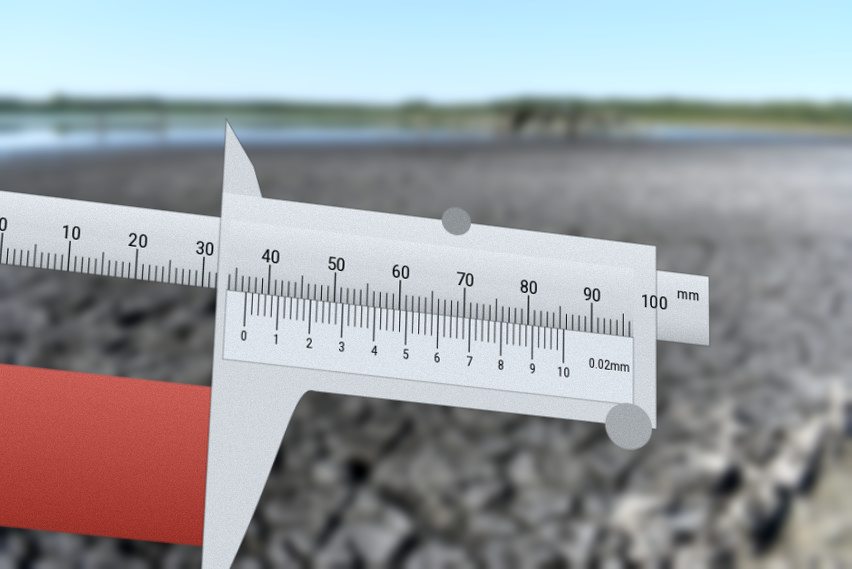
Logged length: 36.6; mm
